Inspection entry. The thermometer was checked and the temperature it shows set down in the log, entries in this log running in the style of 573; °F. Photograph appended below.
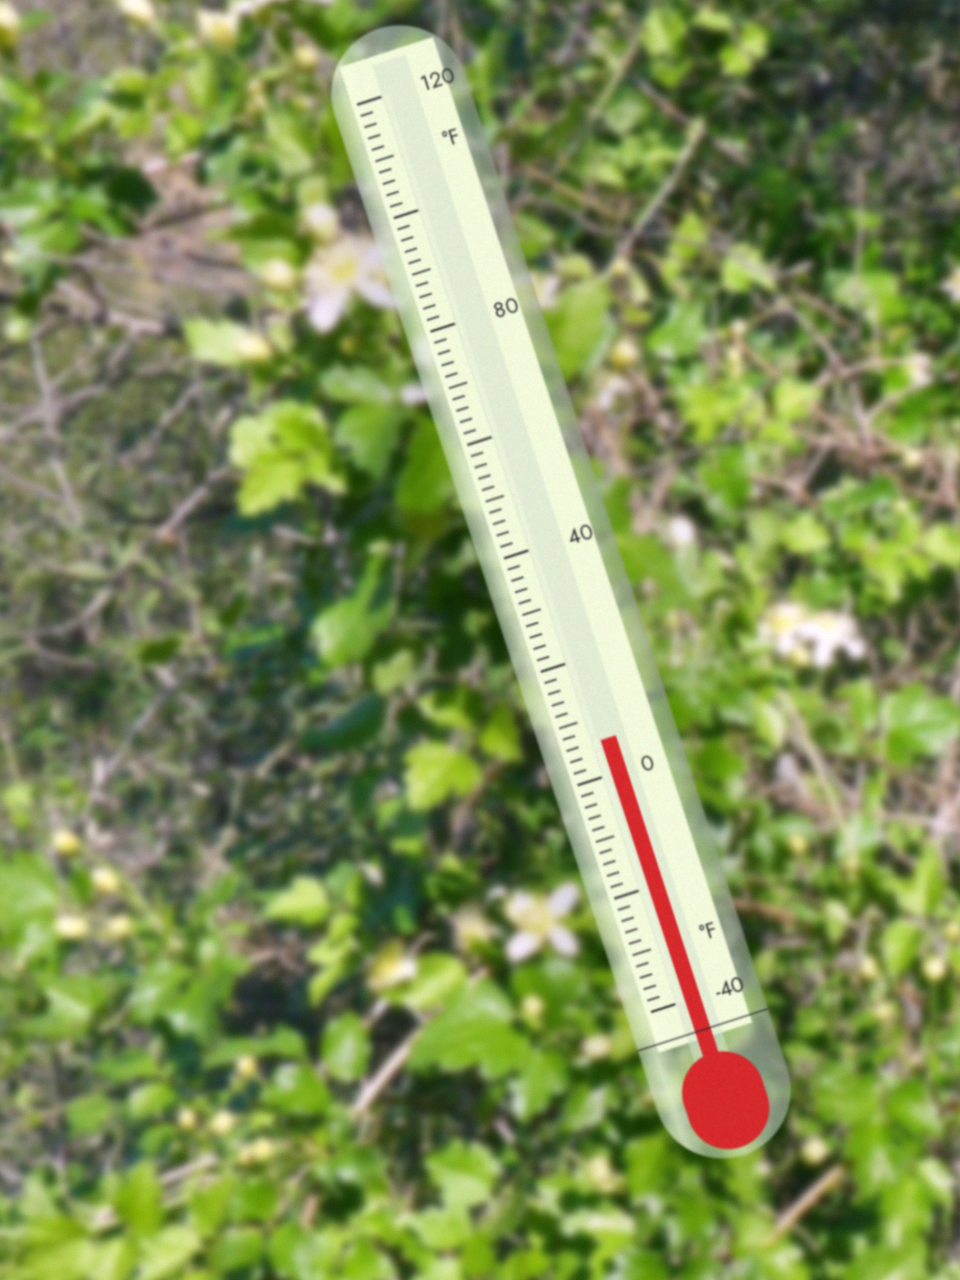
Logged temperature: 6; °F
